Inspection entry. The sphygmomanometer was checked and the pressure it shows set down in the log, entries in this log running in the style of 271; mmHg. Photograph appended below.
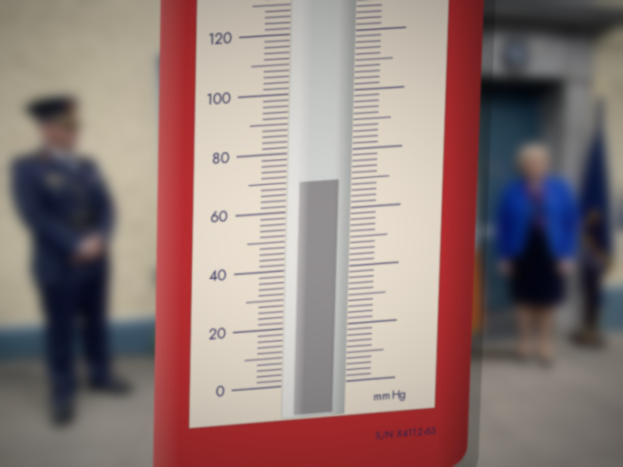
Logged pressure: 70; mmHg
